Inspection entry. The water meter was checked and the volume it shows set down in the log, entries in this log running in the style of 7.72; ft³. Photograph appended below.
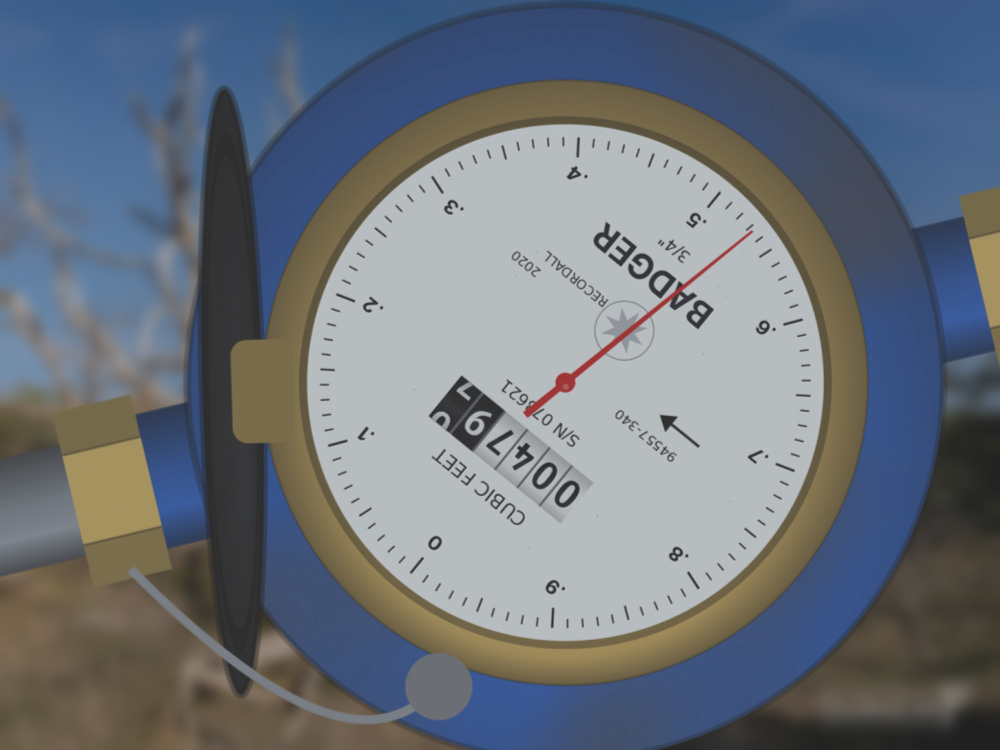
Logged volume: 4796.53; ft³
